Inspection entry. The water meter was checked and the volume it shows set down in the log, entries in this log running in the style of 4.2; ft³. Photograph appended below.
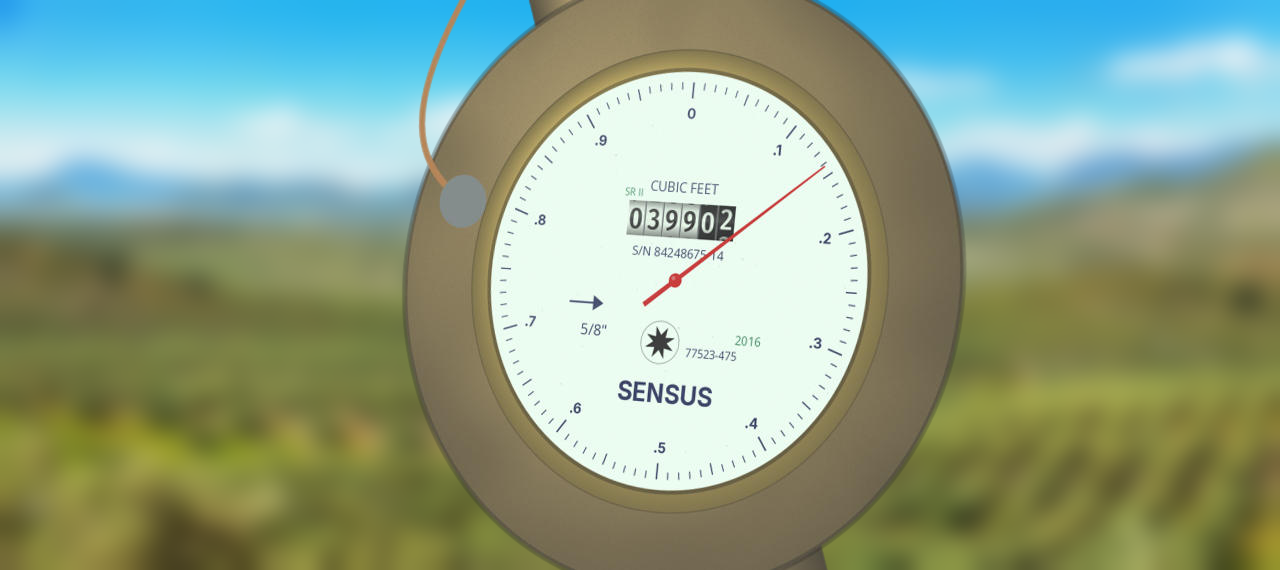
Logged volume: 39902.14; ft³
